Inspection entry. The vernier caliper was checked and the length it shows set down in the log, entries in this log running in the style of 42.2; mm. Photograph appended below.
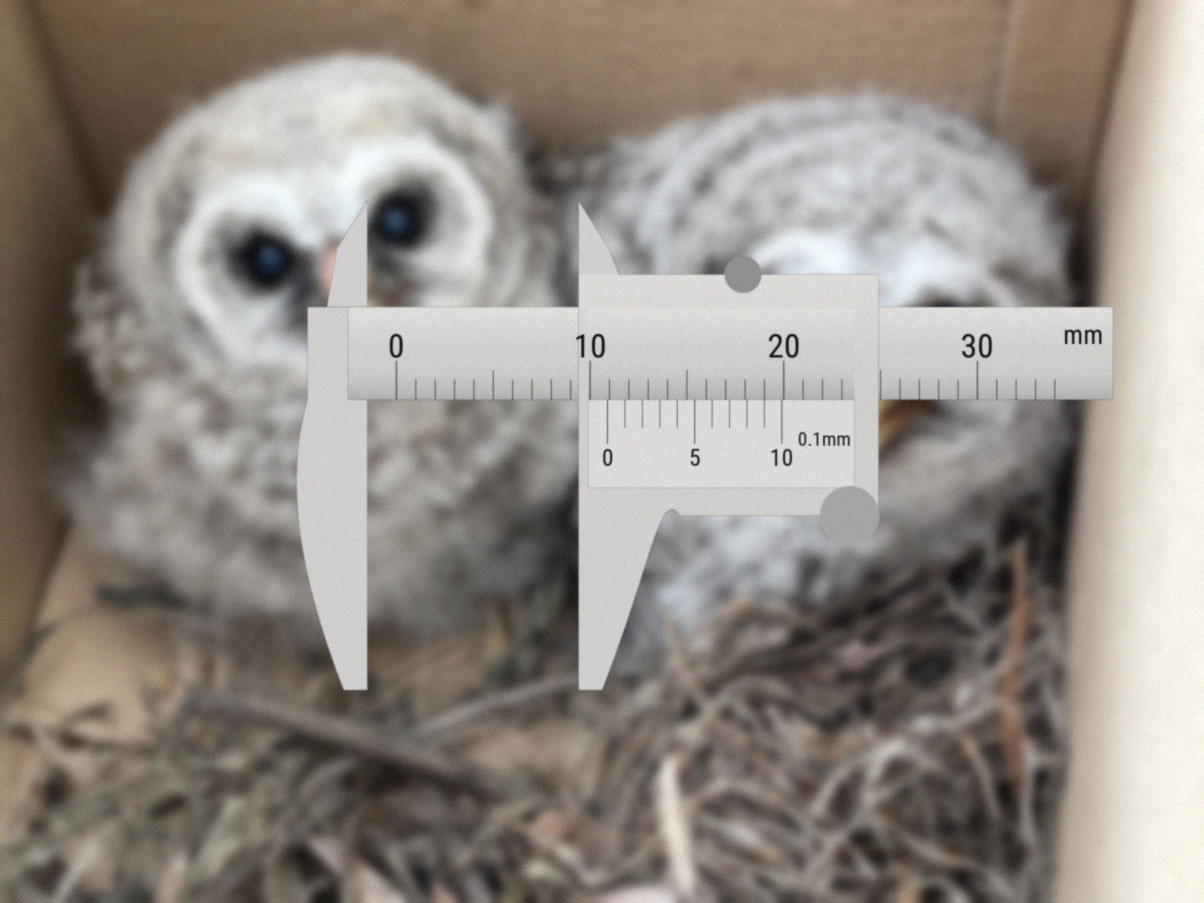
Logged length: 10.9; mm
